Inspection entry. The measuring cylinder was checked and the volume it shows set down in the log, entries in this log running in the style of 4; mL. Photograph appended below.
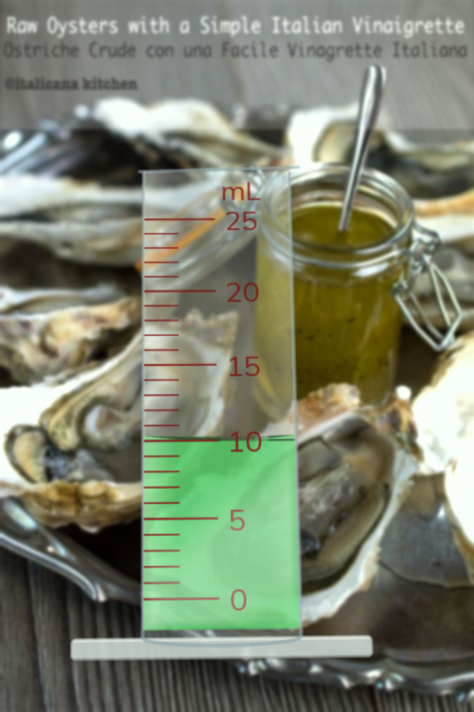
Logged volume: 10; mL
